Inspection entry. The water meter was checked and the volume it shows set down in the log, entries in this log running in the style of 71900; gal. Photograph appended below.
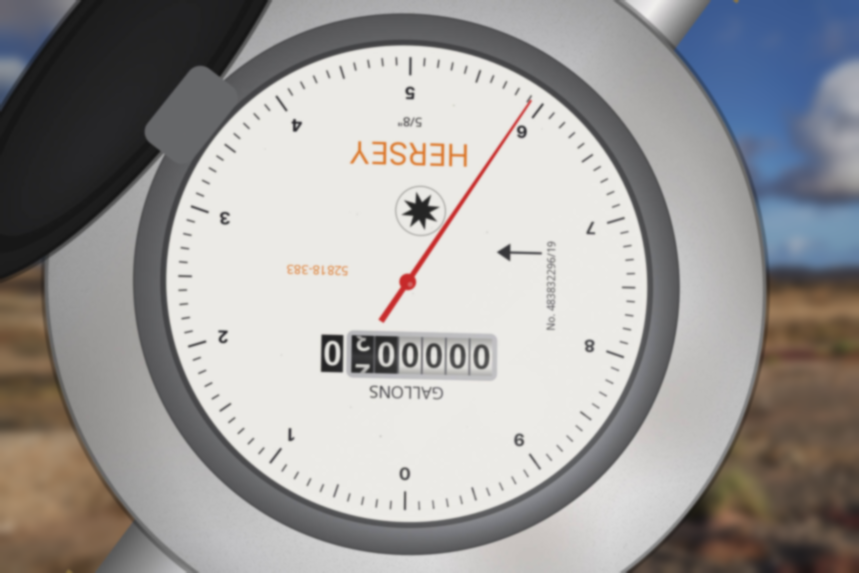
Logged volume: 25.9; gal
